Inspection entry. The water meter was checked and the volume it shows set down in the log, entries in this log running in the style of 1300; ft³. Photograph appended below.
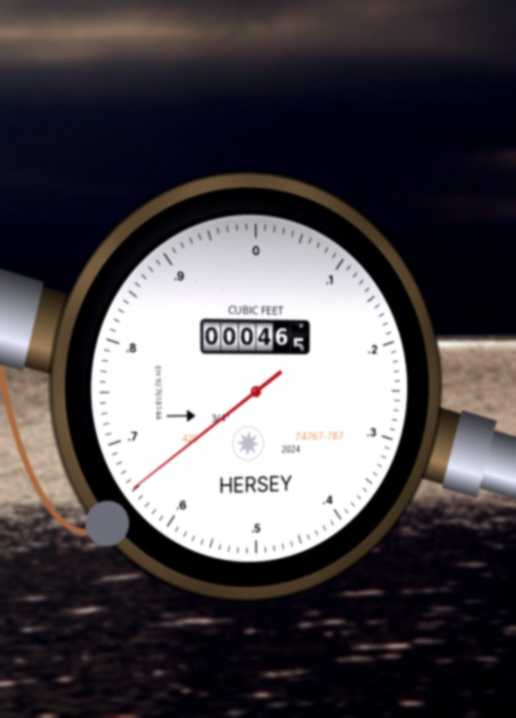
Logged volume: 464.65; ft³
